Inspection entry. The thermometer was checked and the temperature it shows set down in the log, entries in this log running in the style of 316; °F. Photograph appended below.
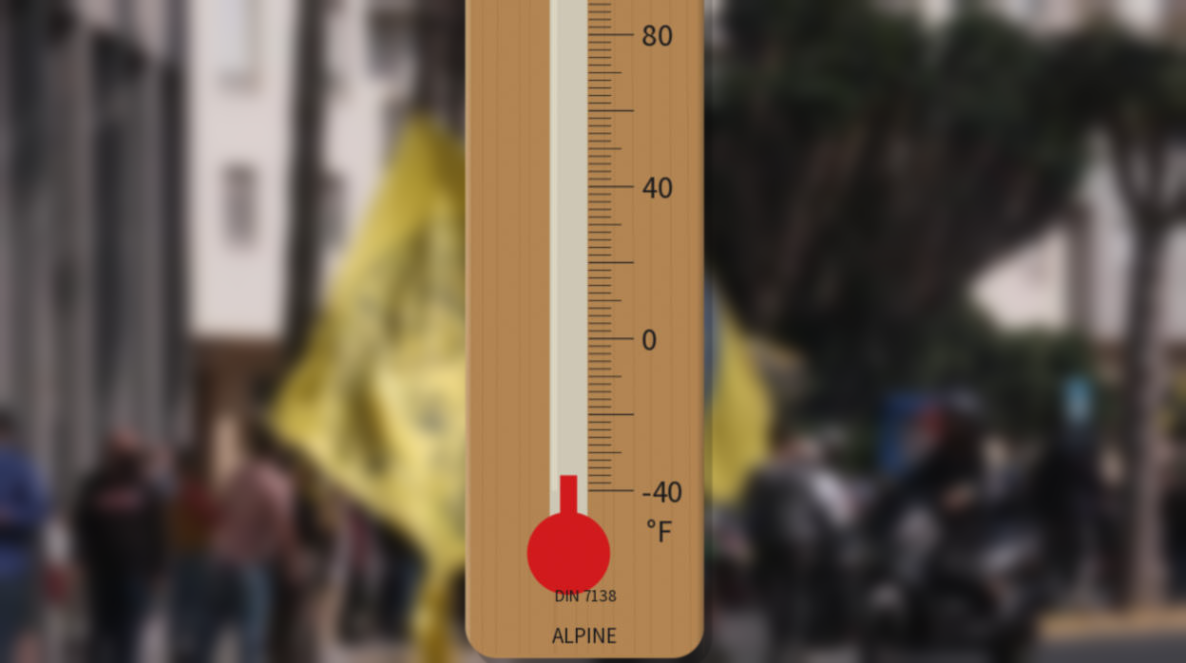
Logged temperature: -36; °F
